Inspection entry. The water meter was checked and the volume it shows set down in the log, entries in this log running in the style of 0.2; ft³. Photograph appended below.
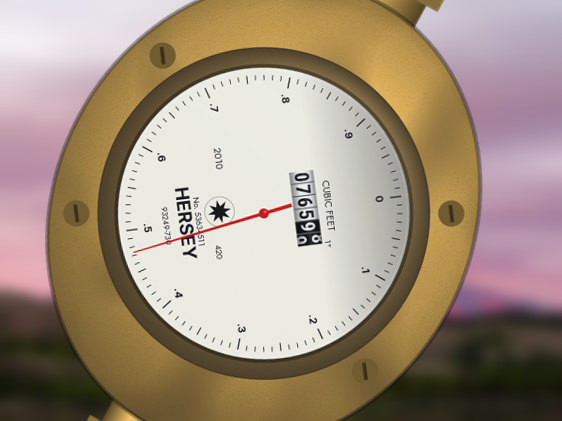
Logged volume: 76598.47; ft³
